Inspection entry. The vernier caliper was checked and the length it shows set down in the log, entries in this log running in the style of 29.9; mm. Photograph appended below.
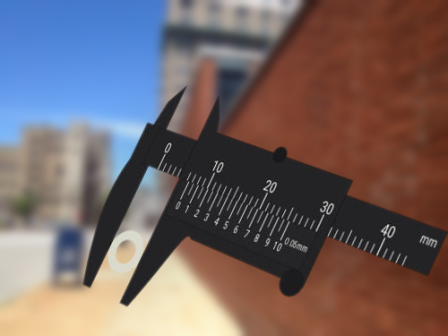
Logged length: 6.4; mm
